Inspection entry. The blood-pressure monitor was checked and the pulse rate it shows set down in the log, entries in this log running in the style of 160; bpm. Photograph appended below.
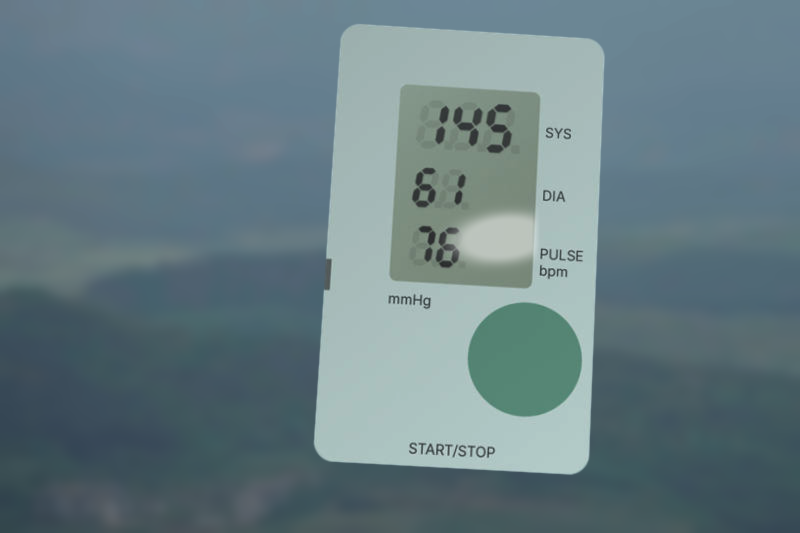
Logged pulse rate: 76; bpm
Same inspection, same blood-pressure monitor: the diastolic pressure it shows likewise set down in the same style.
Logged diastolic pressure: 61; mmHg
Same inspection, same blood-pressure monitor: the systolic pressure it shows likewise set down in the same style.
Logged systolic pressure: 145; mmHg
